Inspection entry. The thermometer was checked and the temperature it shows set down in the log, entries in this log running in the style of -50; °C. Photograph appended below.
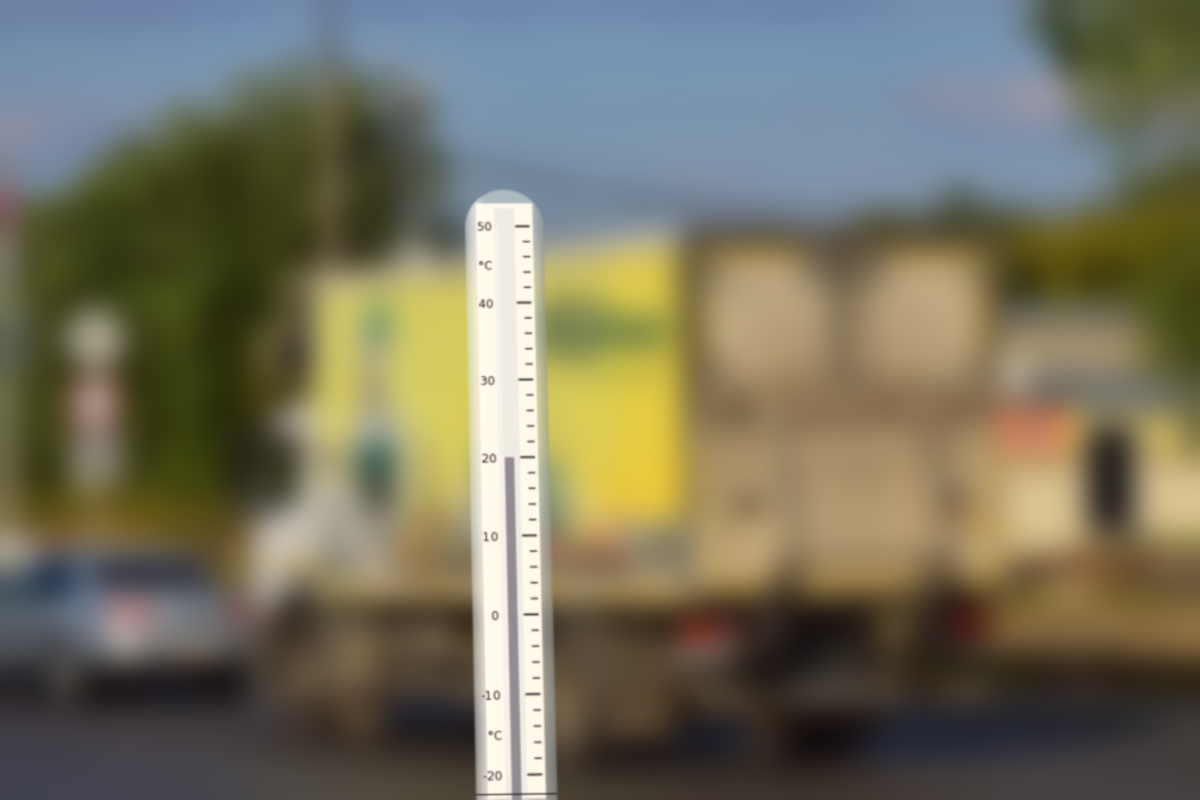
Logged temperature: 20; °C
